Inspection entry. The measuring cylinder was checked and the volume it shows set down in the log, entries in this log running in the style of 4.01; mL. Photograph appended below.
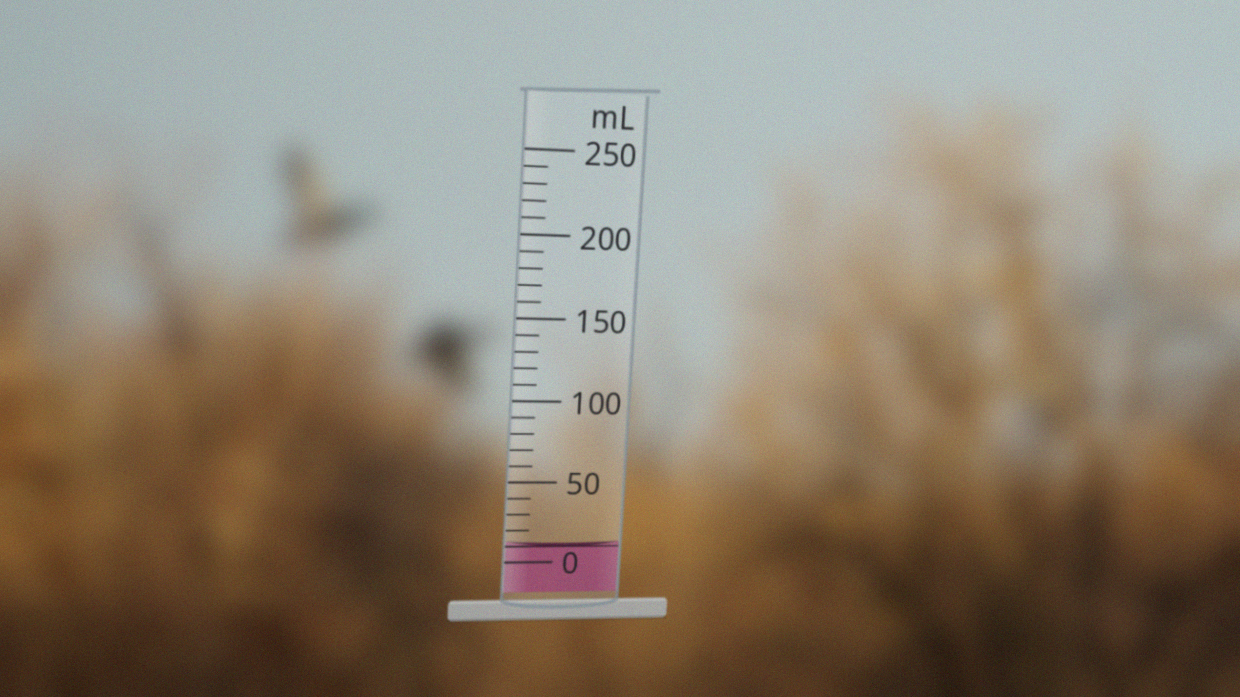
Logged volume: 10; mL
